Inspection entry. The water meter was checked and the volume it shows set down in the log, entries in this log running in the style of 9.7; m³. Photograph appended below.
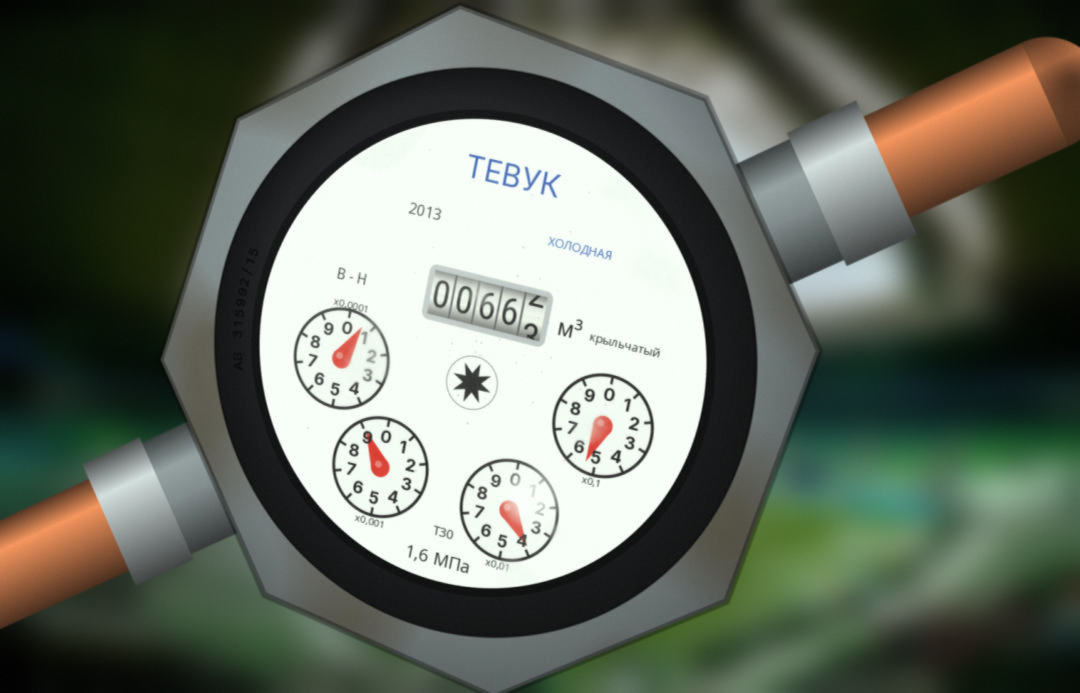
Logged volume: 662.5390; m³
